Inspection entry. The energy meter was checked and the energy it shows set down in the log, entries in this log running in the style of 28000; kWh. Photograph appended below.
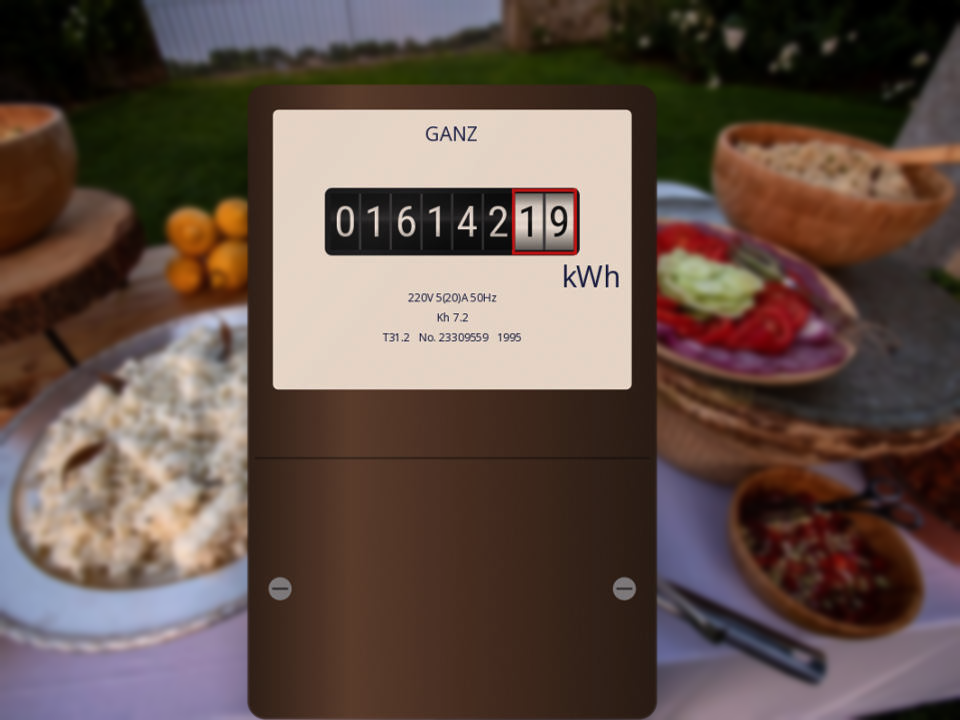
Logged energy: 16142.19; kWh
